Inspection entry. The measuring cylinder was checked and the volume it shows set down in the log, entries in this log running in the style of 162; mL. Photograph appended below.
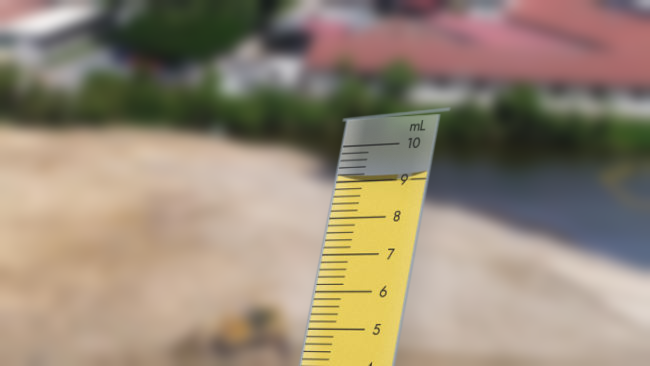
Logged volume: 9; mL
